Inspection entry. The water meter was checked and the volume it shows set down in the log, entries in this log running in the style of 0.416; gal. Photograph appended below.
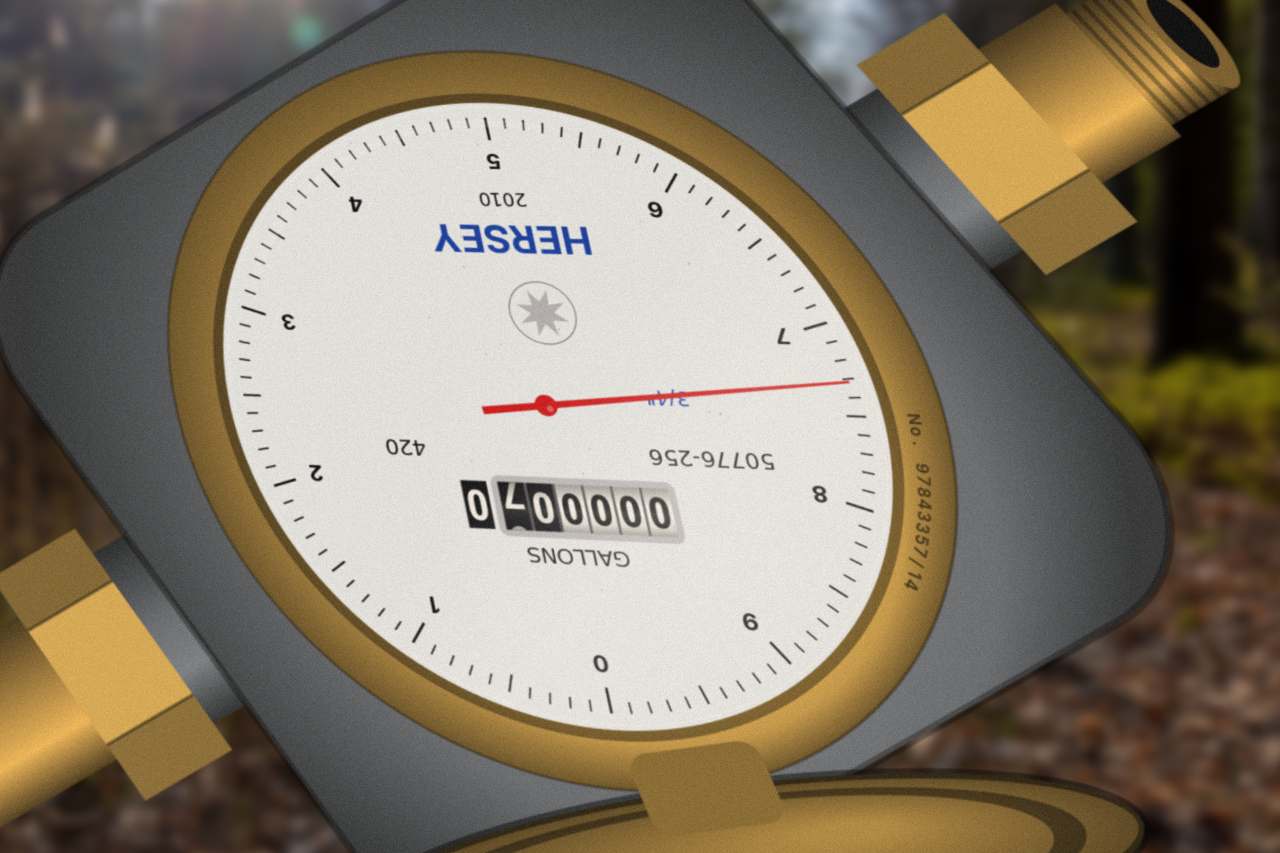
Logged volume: 67.3; gal
